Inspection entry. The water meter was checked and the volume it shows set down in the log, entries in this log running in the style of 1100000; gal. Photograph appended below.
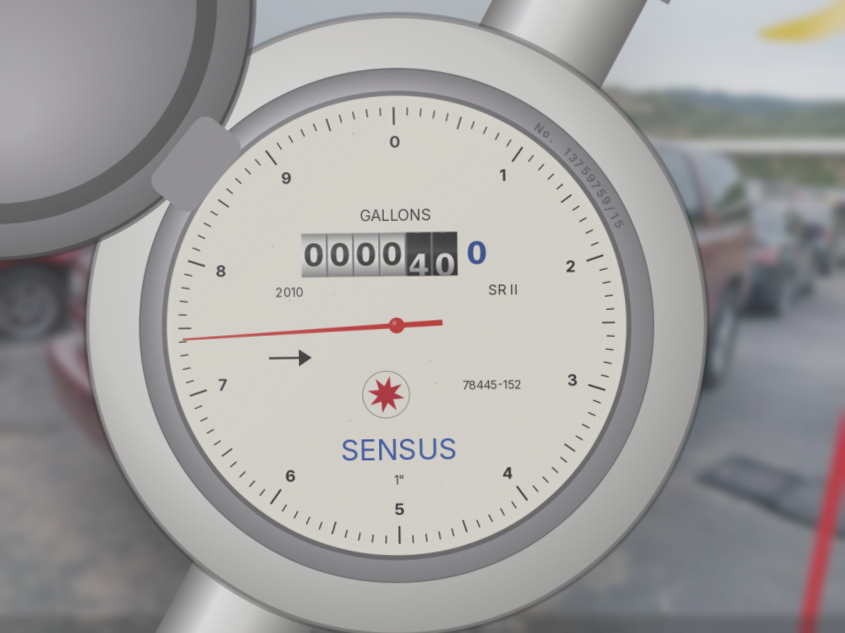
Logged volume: 397.4; gal
